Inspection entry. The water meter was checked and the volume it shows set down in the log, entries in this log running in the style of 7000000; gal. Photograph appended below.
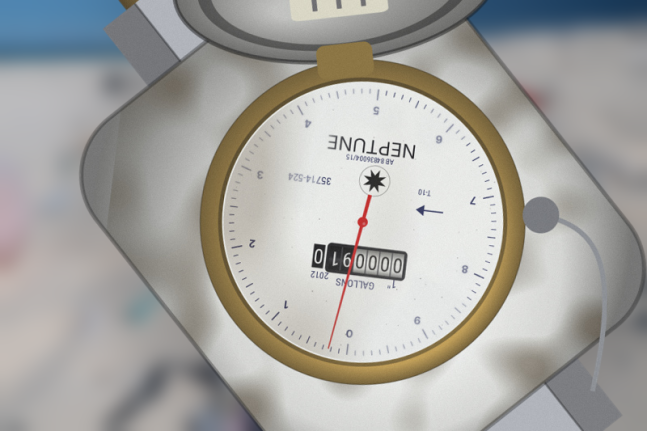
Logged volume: 910.2; gal
